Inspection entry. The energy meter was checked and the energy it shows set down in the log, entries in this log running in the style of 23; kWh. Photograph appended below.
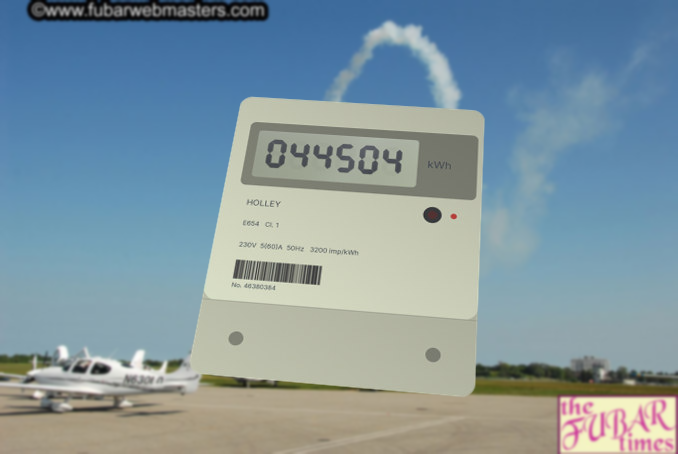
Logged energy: 44504; kWh
